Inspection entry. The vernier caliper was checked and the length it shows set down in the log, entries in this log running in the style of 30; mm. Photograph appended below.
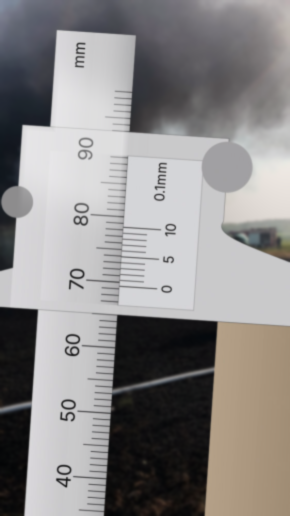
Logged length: 69.4; mm
